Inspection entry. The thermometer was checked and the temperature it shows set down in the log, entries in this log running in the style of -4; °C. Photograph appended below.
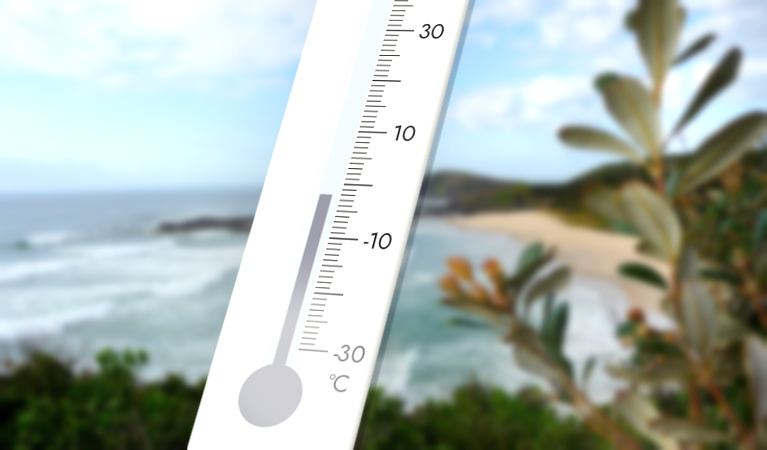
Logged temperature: -2; °C
